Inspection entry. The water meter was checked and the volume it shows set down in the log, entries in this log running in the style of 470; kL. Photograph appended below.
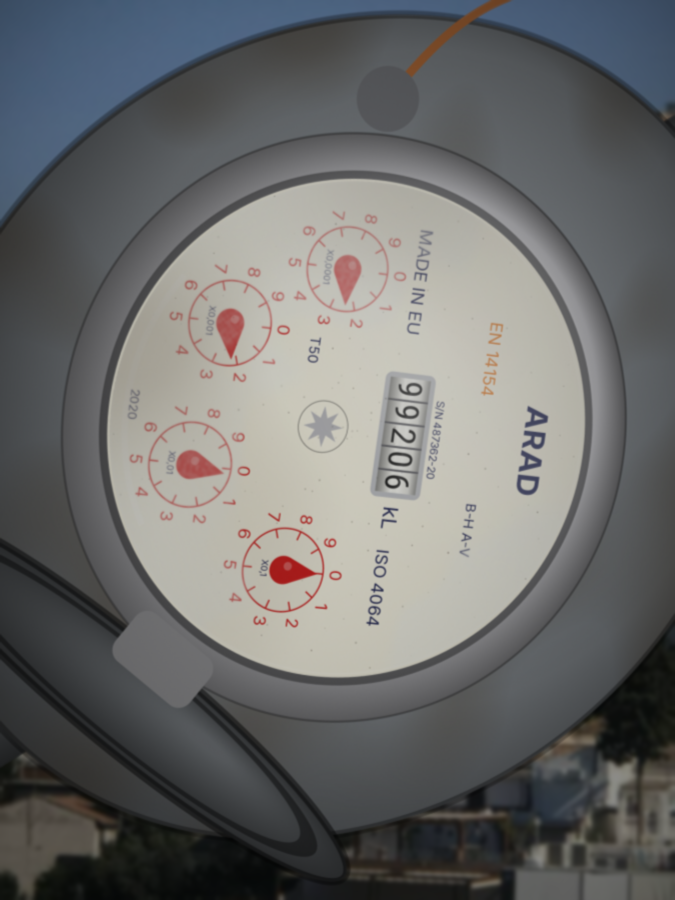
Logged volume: 99206.0022; kL
